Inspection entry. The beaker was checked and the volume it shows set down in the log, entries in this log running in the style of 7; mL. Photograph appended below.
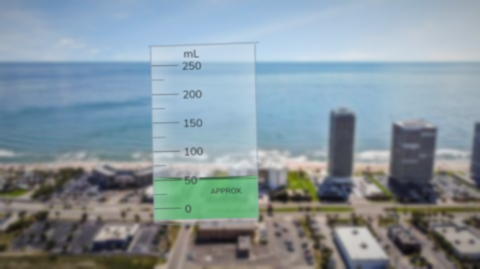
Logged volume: 50; mL
